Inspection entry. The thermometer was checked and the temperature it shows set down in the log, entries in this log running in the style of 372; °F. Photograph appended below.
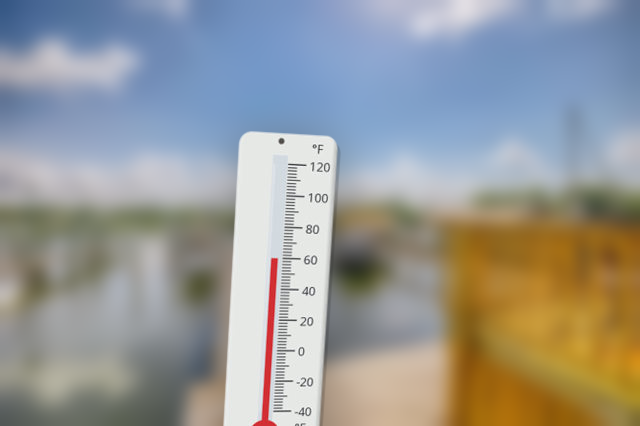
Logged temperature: 60; °F
